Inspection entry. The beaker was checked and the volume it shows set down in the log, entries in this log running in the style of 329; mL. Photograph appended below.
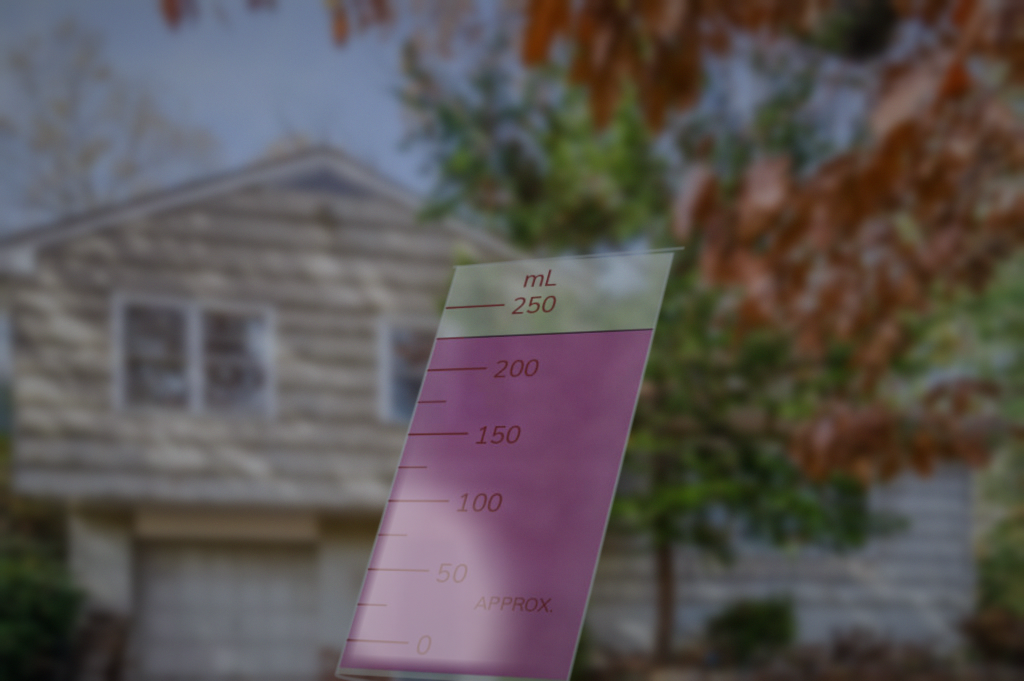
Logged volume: 225; mL
